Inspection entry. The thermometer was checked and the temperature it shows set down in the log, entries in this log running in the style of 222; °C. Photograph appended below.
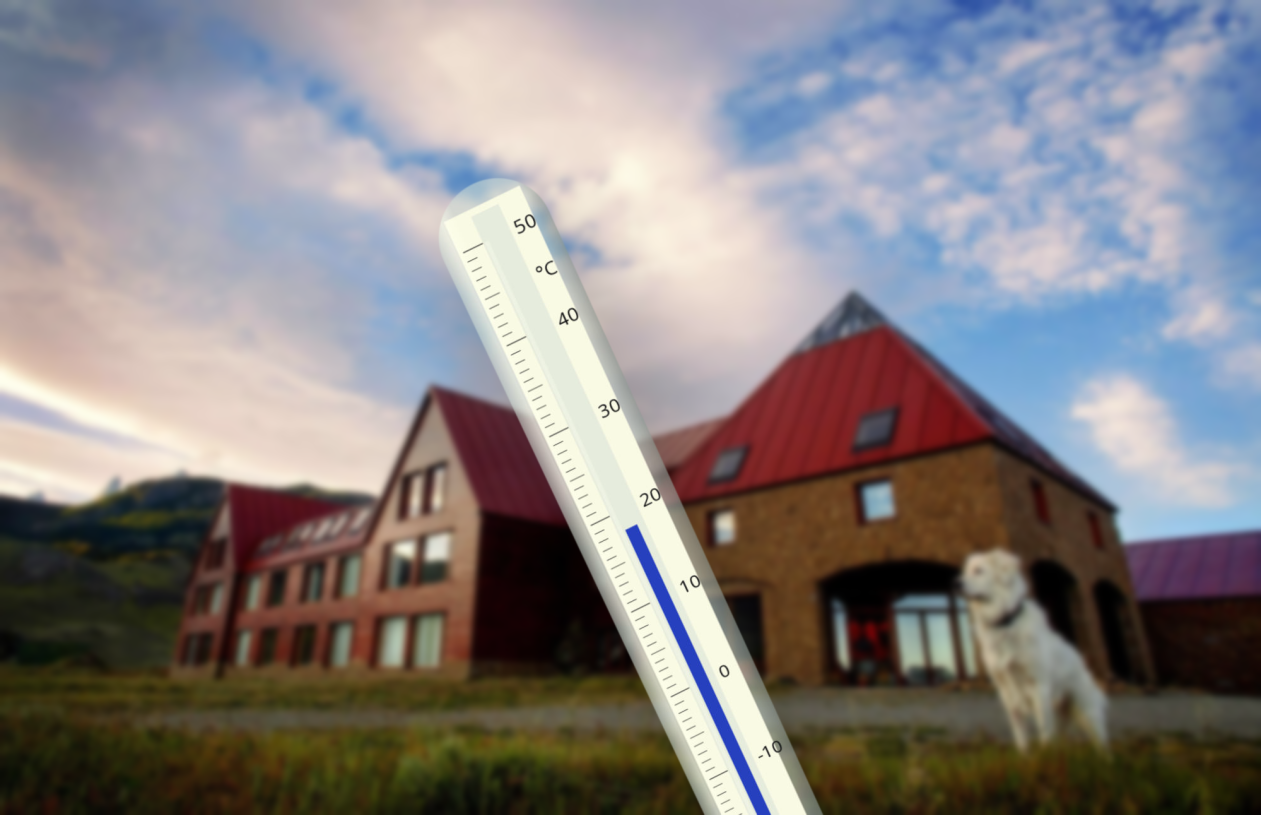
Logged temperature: 18; °C
